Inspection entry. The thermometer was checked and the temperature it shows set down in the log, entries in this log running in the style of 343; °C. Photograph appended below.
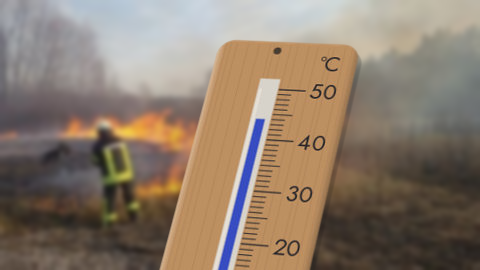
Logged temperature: 44; °C
